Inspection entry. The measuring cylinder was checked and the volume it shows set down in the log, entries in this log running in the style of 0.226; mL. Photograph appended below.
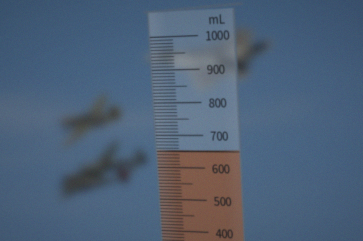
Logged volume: 650; mL
